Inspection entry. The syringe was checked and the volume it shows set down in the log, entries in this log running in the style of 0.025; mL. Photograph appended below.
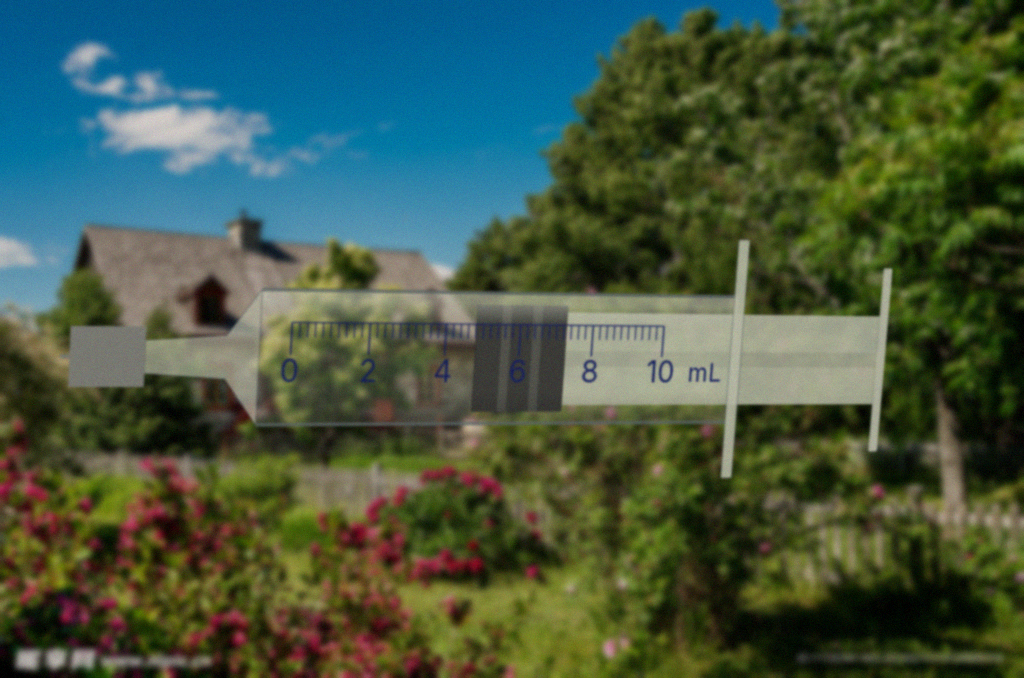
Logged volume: 4.8; mL
